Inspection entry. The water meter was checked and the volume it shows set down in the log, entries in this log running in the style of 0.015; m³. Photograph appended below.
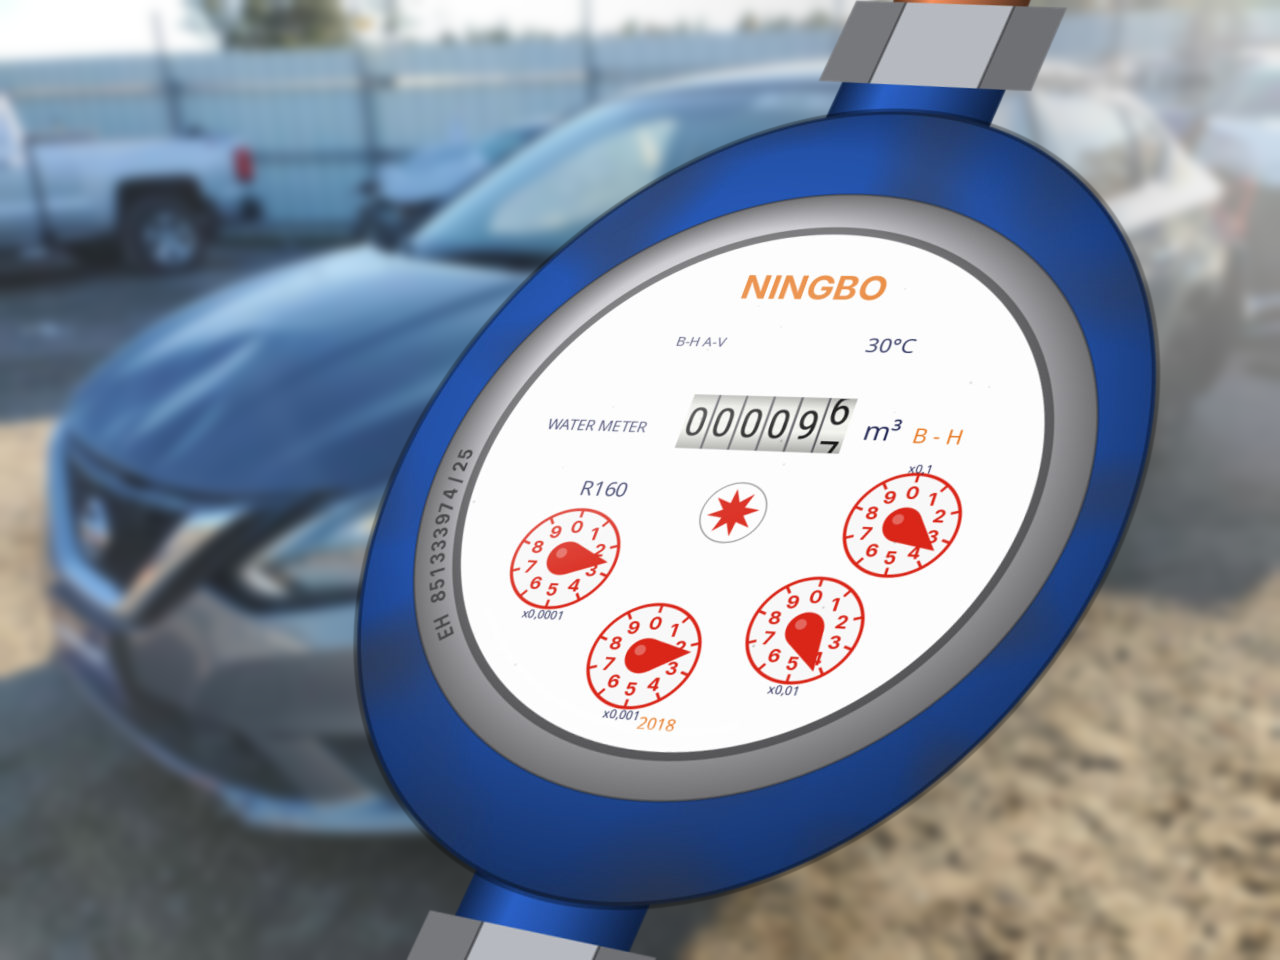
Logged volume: 96.3422; m³
